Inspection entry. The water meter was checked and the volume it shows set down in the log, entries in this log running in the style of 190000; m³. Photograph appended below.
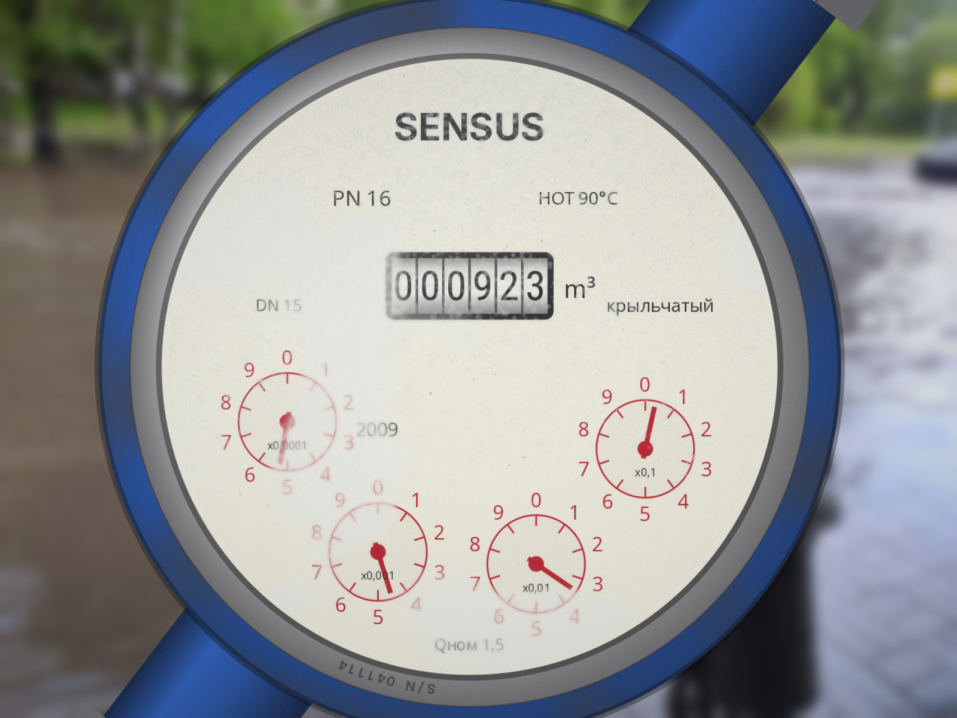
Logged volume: 923.0345; m³
